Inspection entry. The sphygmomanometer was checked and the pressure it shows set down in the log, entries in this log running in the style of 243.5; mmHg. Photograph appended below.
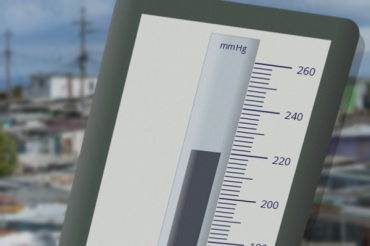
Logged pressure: 220; mmHg
